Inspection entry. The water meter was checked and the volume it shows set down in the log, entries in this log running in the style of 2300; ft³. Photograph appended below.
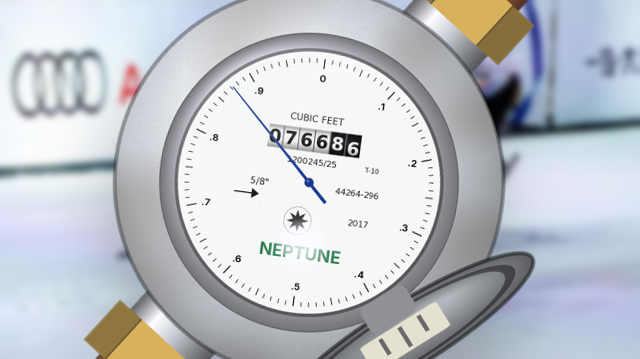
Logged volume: 76685.87; ft³
